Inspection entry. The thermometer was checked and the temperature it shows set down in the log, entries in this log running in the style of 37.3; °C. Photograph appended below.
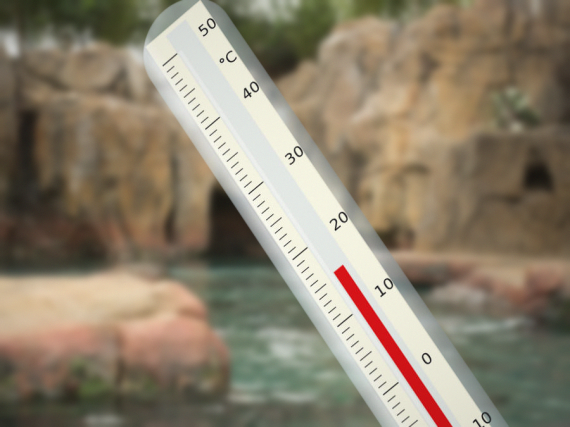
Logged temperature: 15.5; °C
